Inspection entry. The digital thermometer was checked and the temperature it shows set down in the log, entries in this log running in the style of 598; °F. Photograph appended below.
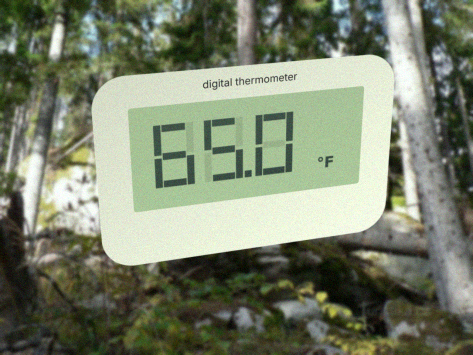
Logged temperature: 65.0; °F
